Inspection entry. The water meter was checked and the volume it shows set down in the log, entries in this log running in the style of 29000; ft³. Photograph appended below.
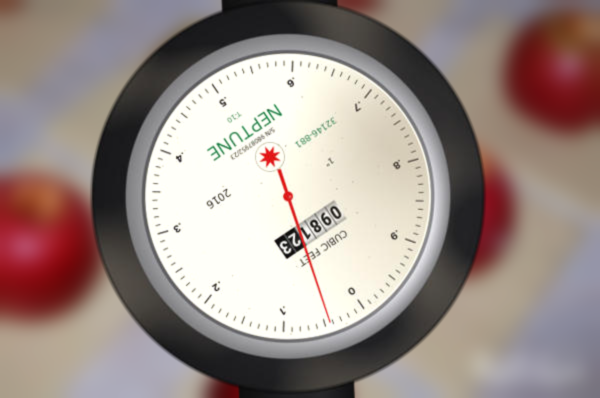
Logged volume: 98123.04; ft³
